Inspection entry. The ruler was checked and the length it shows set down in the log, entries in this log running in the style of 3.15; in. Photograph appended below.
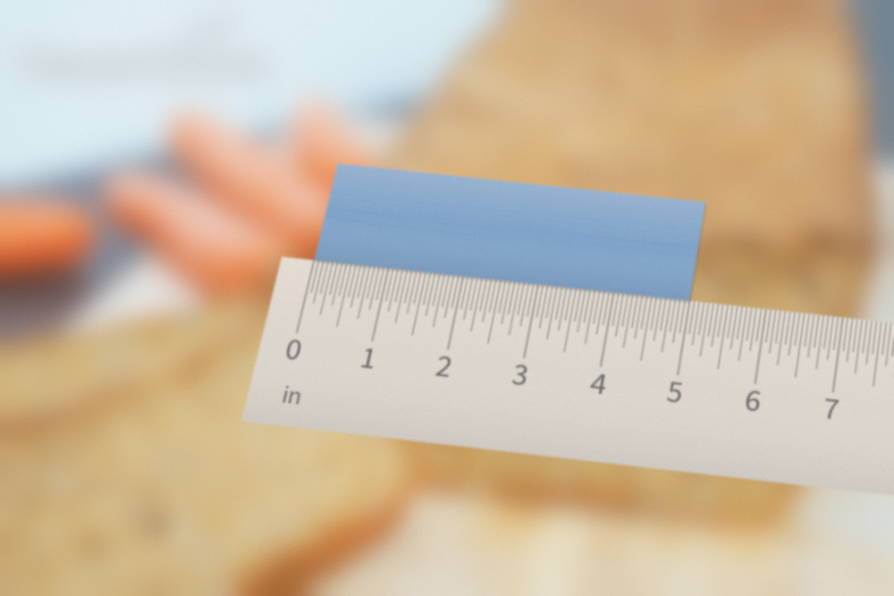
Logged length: 5; in
